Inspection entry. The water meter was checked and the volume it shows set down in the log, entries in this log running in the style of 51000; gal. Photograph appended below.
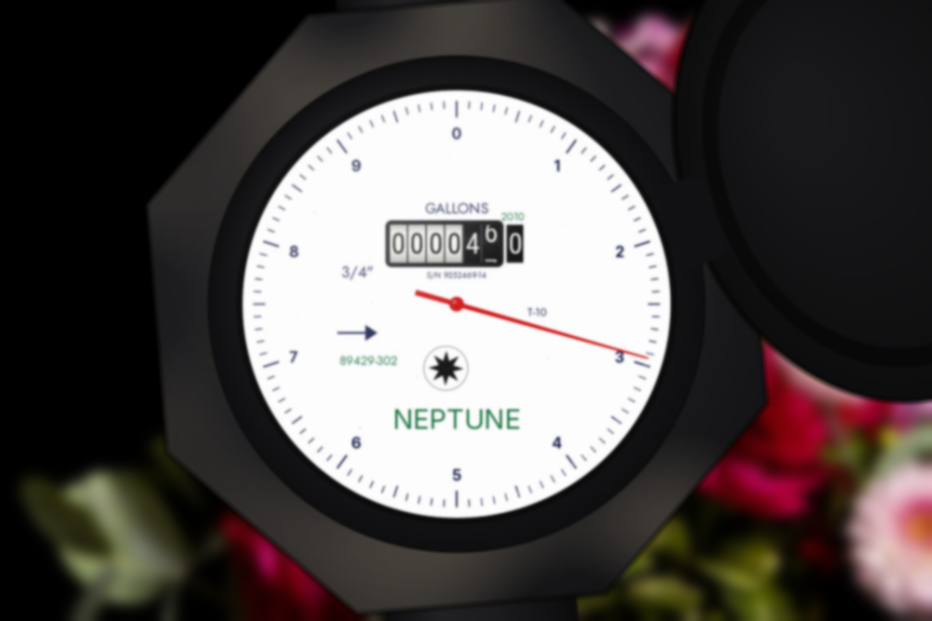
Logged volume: 462.9; gal
